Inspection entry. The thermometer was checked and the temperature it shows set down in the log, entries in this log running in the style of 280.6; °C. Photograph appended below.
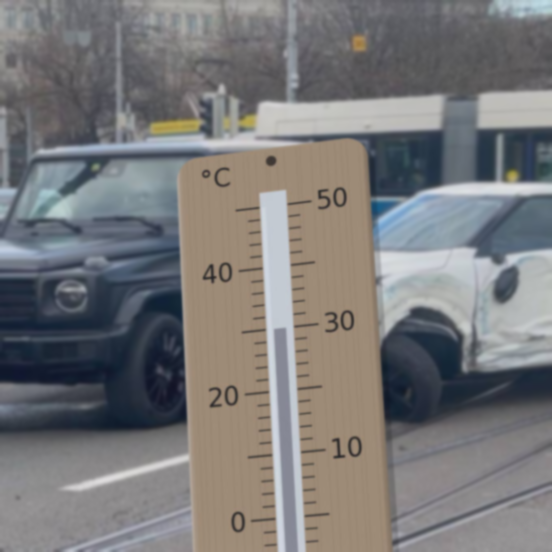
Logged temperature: 30; °C
